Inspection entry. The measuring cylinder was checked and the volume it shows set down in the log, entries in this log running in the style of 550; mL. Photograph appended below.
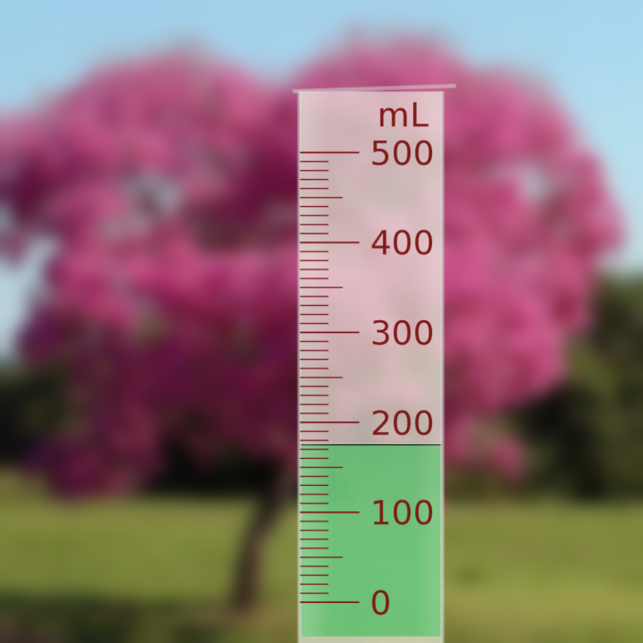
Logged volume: 175; mL
